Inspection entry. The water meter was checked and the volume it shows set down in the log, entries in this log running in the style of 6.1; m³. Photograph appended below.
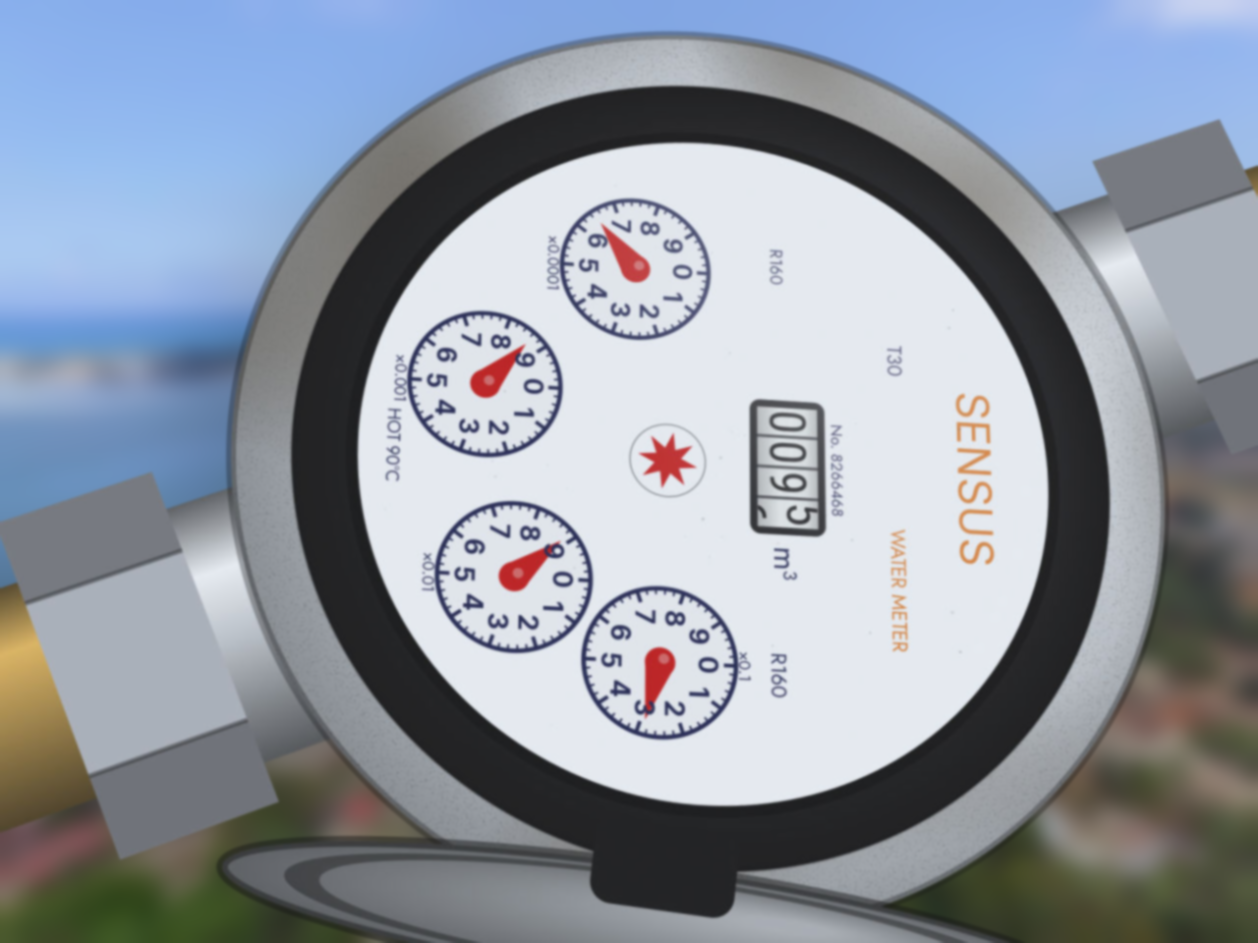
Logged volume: 95.2886; m³
